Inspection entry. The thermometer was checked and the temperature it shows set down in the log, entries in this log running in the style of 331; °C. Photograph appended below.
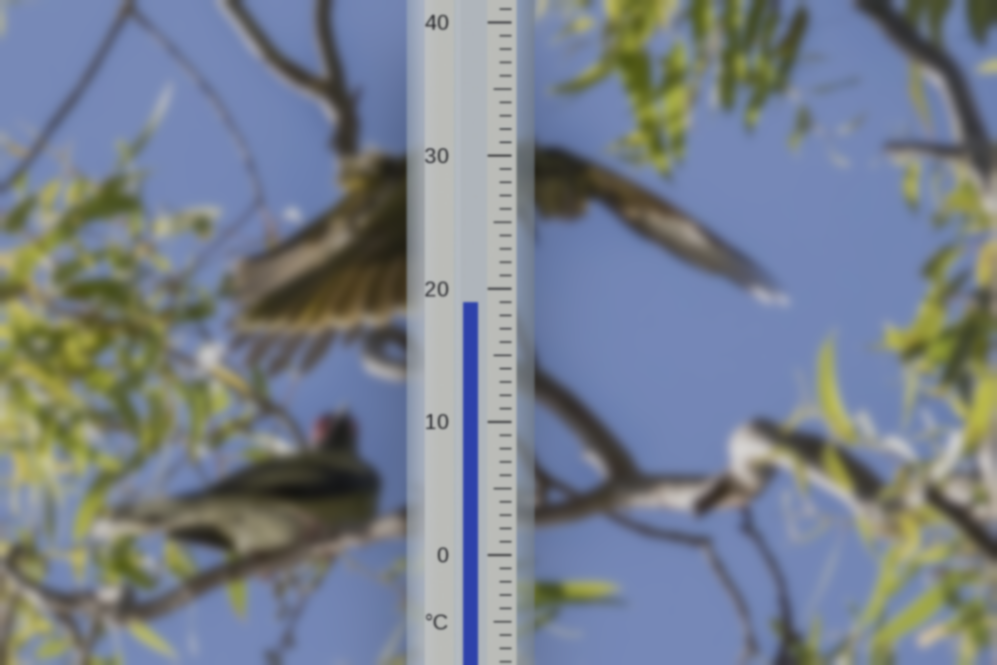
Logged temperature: 19; °C
